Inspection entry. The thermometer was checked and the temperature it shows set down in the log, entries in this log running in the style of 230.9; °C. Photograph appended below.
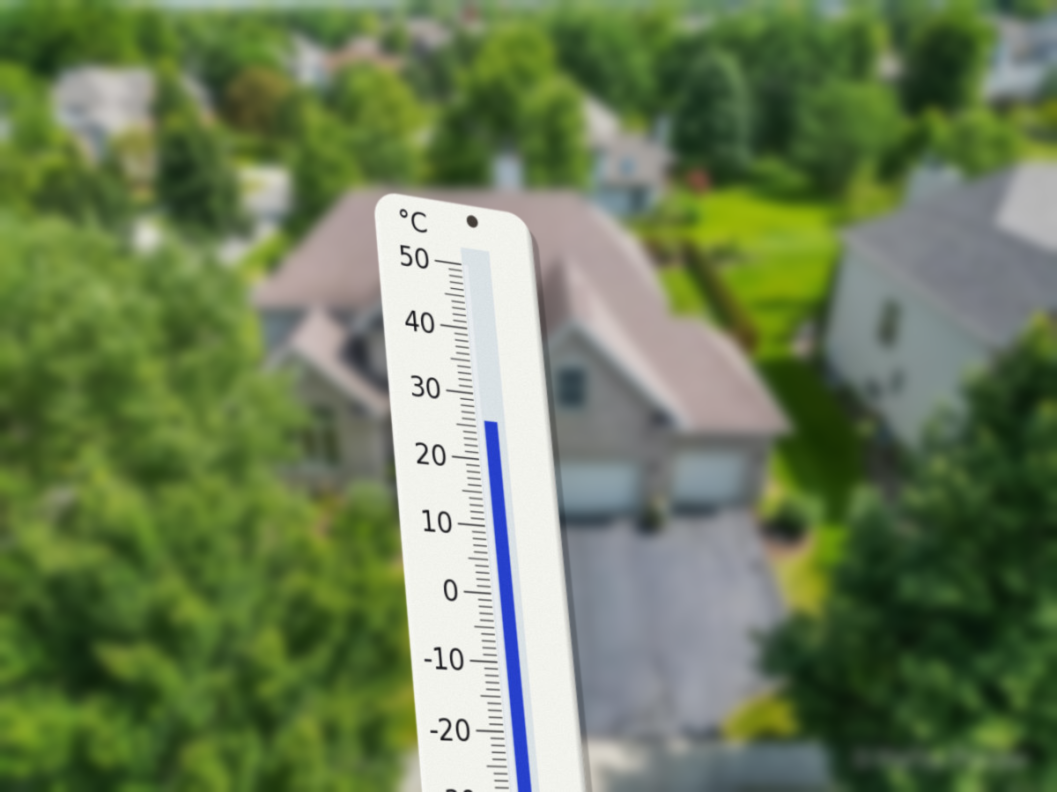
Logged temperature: 26; °C
